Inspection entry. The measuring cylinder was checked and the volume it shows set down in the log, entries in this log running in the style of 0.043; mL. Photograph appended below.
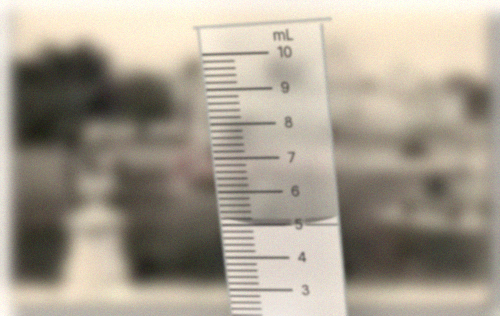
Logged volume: 5; mL
